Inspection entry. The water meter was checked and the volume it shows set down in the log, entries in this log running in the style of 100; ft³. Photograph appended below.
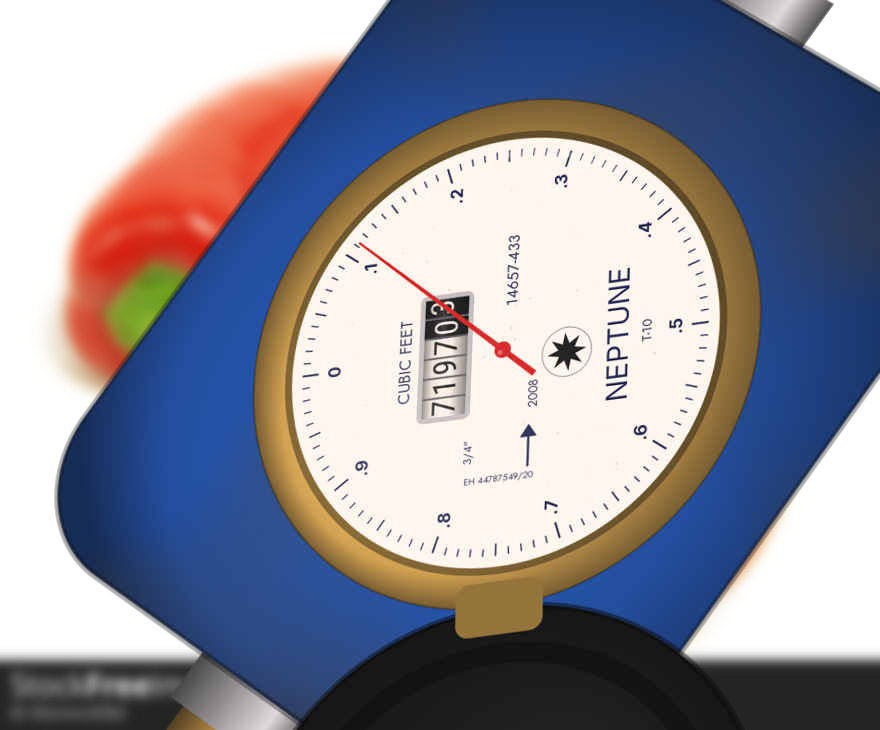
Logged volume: 719703.11; ft³
